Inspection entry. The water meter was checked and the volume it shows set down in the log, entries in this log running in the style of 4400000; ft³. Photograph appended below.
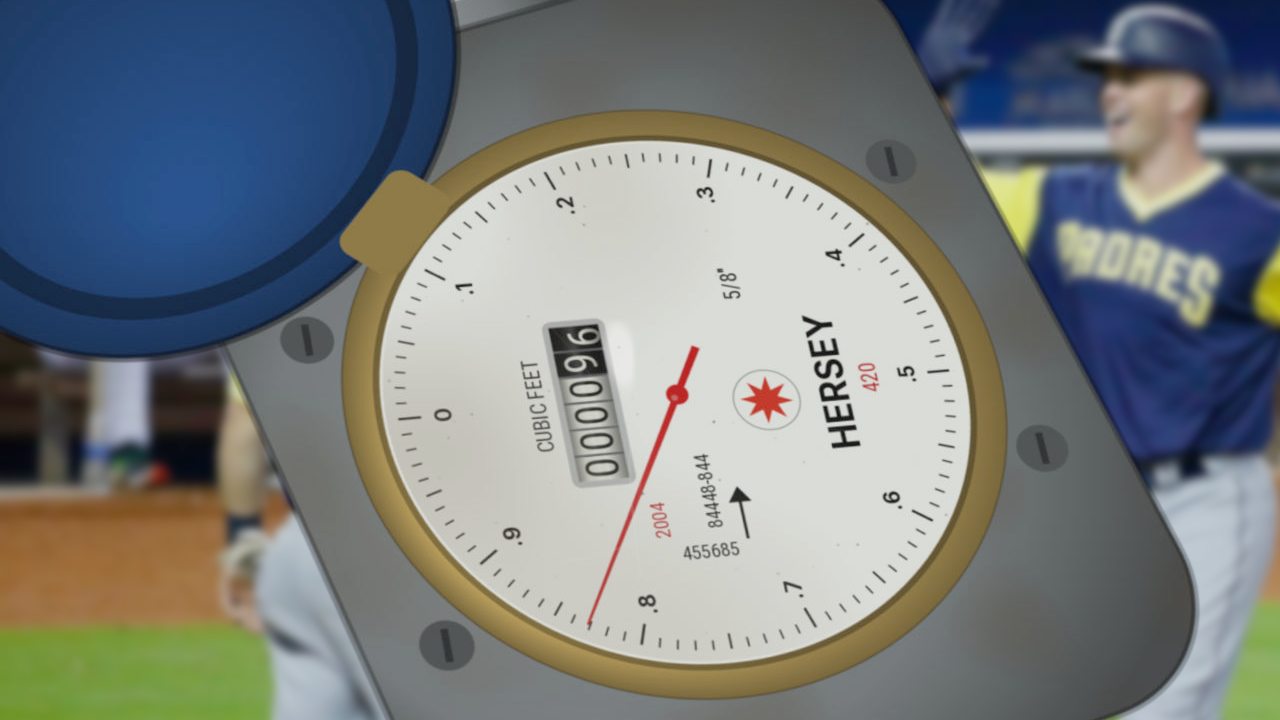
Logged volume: 95.83; ft³
